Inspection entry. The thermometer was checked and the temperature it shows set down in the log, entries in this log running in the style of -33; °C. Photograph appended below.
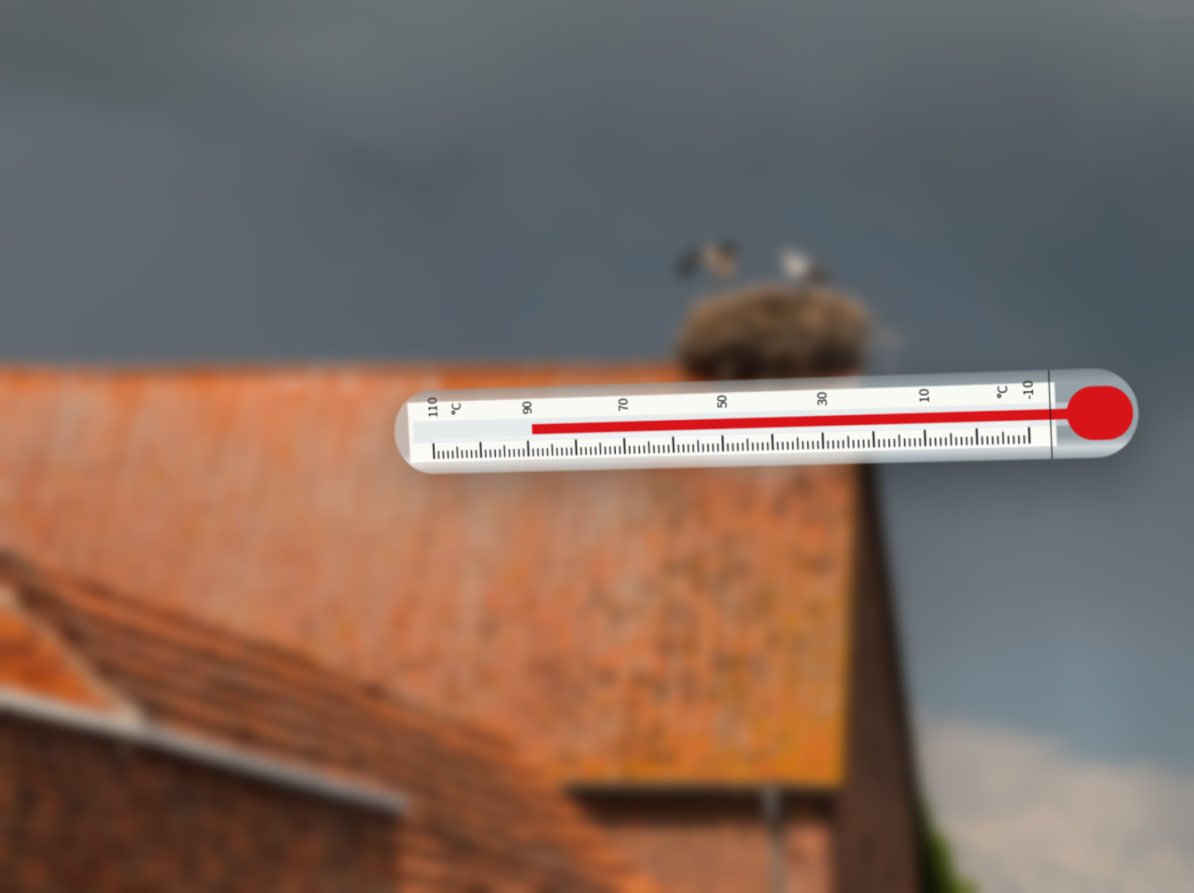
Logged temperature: 89; °C
